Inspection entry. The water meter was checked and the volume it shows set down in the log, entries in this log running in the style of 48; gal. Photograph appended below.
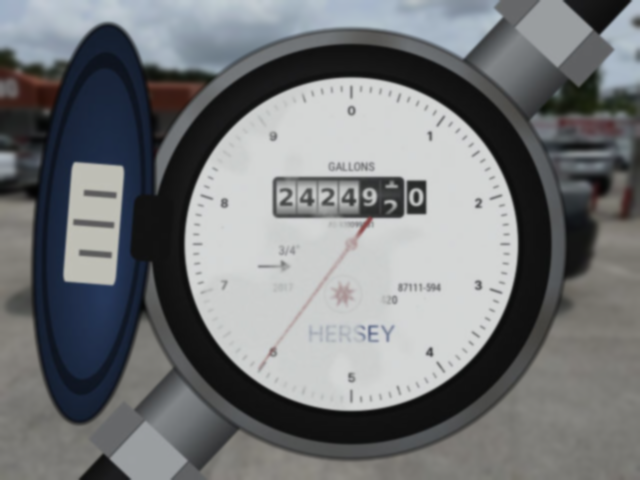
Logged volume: 2424916.0; gal
